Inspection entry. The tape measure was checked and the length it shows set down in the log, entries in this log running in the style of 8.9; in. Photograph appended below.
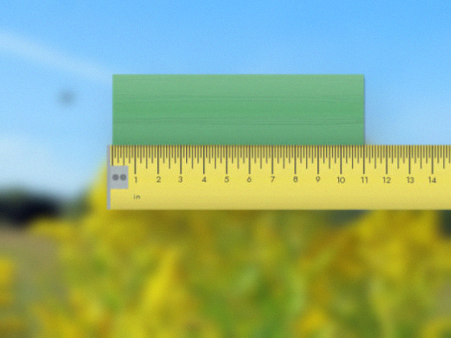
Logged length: 11; in
